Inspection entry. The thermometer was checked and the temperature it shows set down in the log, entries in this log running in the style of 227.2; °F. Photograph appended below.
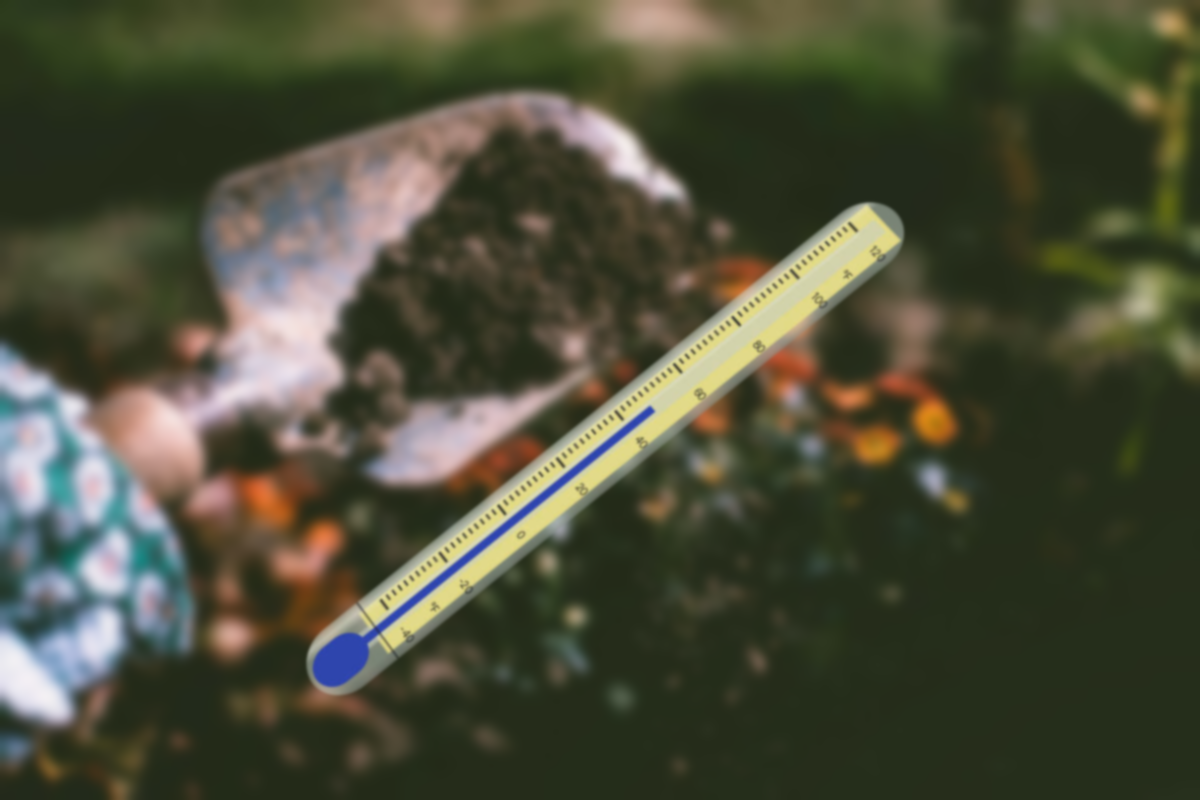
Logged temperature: 48; °F
